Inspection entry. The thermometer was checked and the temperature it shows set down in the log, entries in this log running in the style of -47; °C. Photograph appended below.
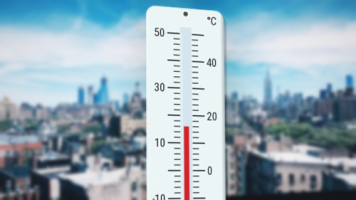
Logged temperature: 16; °C
